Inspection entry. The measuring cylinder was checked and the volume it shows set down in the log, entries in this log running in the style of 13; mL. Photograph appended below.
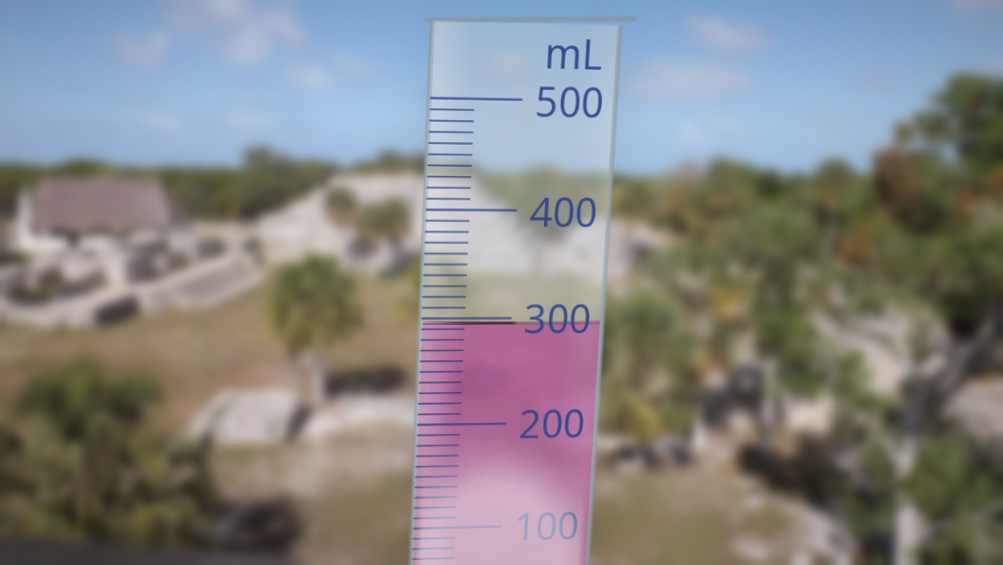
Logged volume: 295; mL
